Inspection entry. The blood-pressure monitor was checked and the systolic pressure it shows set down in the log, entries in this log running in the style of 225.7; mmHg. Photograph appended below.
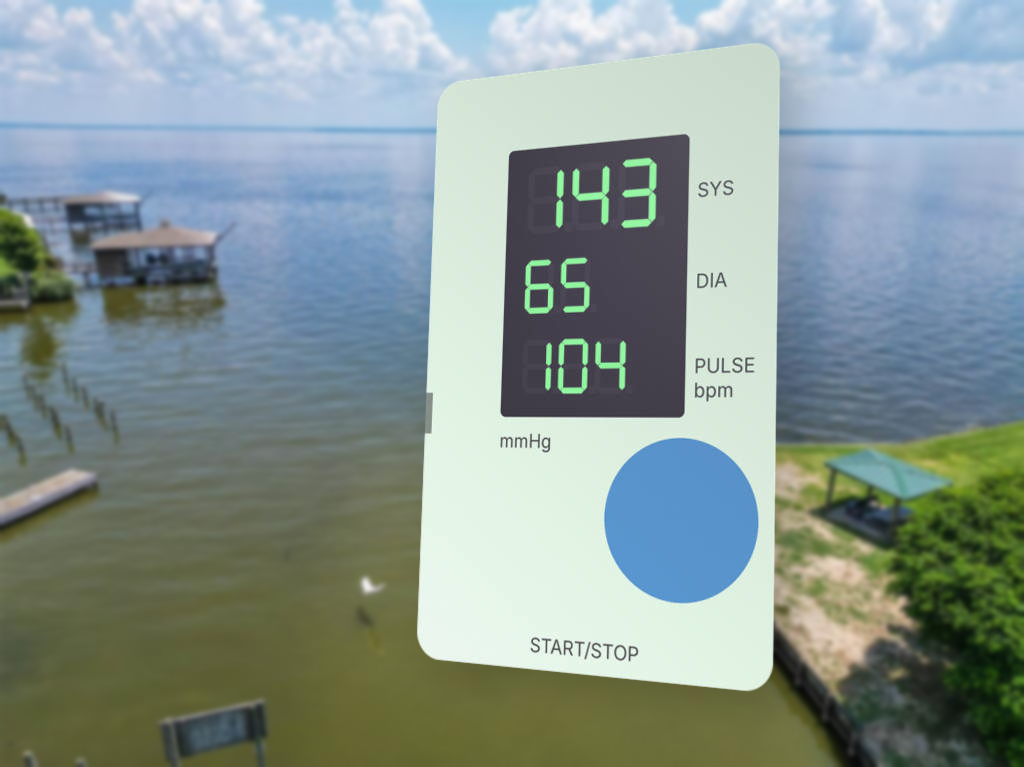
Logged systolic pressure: 143; mmHg
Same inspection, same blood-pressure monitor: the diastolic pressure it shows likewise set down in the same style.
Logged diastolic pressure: 65; mmHg
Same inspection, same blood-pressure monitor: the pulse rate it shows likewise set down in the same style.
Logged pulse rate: 104; bpm
